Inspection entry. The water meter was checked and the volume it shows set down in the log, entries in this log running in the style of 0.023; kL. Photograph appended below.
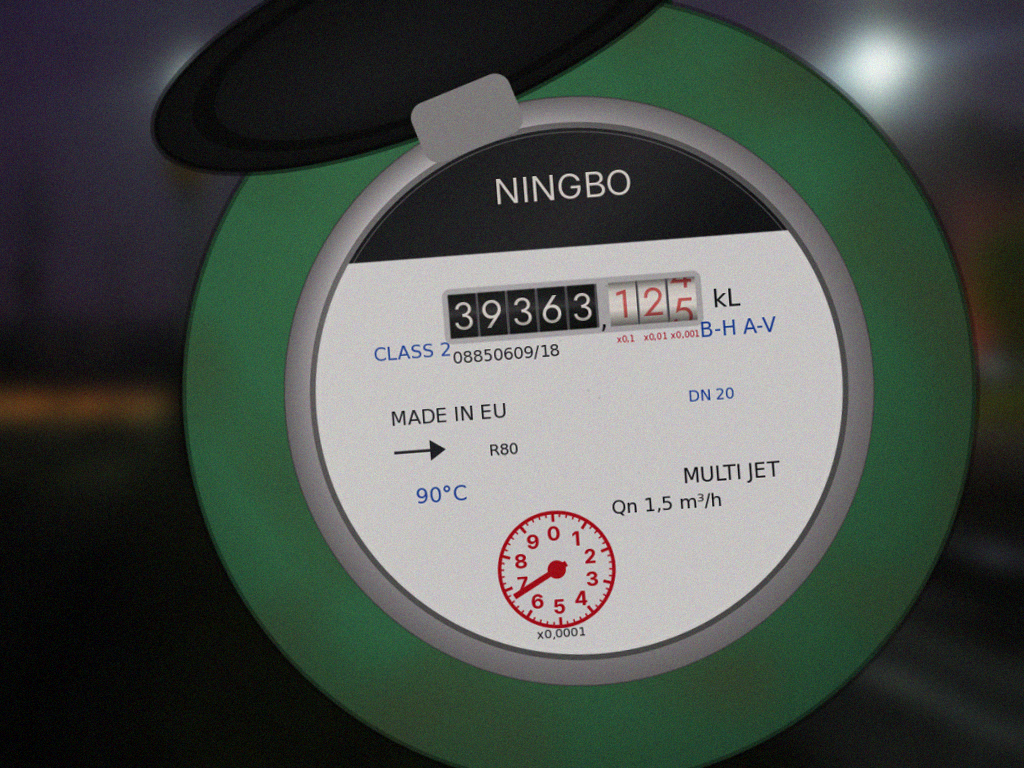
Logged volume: 39363.1246; kL
